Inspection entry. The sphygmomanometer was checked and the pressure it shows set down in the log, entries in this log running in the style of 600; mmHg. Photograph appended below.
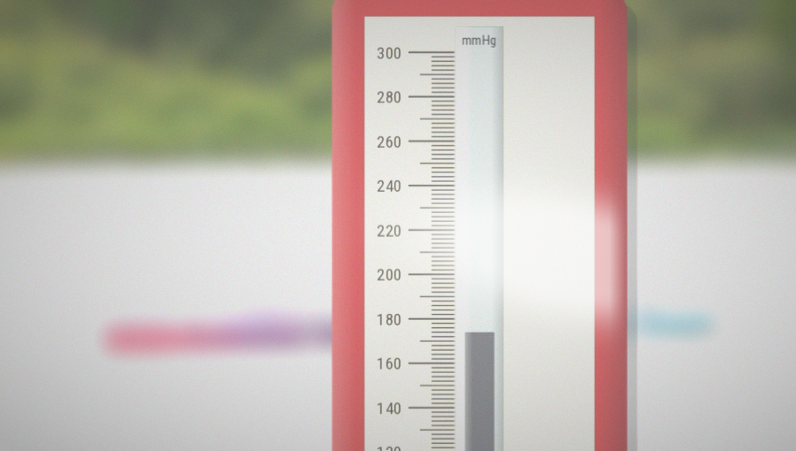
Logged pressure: 174; mmHg
